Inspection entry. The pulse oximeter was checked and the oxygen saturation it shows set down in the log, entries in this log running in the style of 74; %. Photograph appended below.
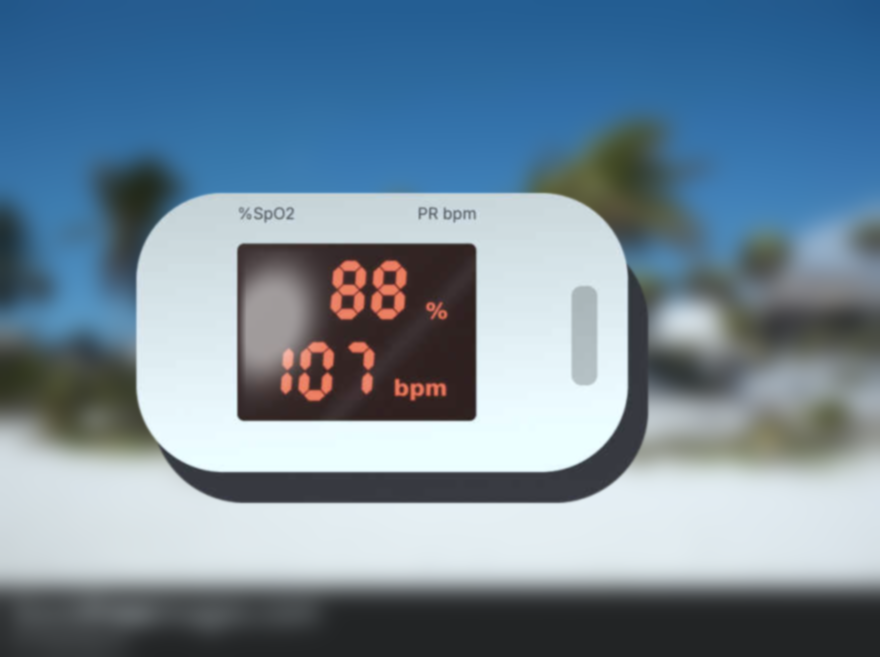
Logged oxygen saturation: 88; %
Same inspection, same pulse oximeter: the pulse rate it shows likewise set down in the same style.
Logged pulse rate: 107; bpm
